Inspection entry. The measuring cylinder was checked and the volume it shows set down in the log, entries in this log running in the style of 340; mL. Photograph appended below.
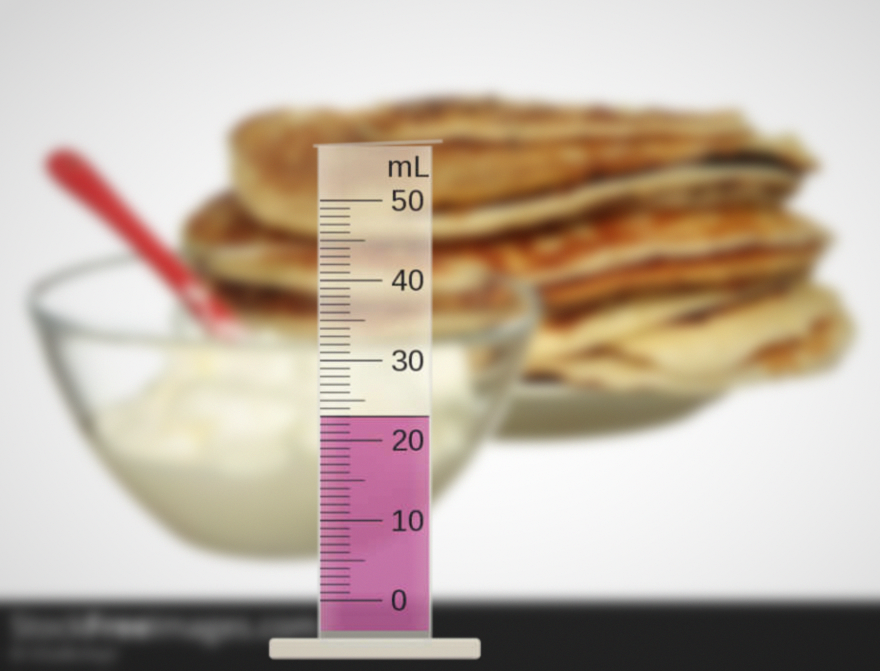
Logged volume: 23; mL
